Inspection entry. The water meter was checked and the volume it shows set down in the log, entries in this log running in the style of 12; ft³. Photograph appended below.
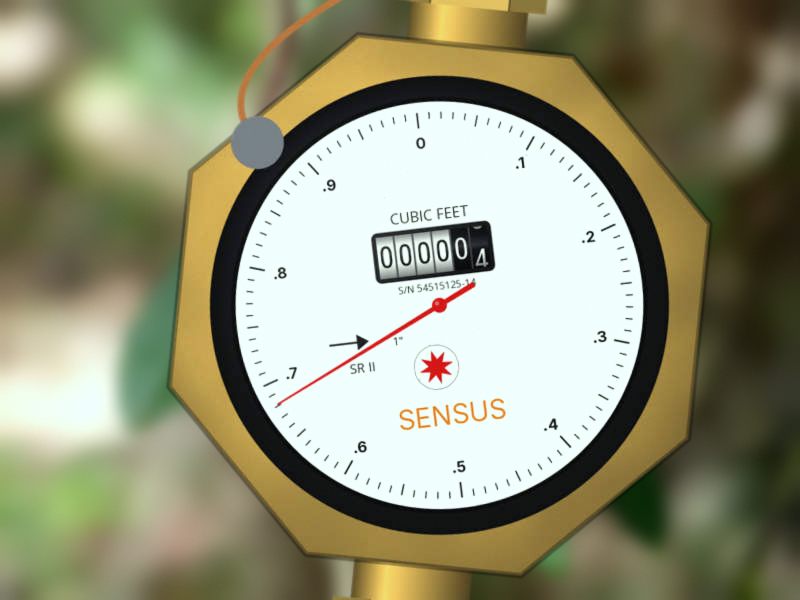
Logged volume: 3.68; ft³
